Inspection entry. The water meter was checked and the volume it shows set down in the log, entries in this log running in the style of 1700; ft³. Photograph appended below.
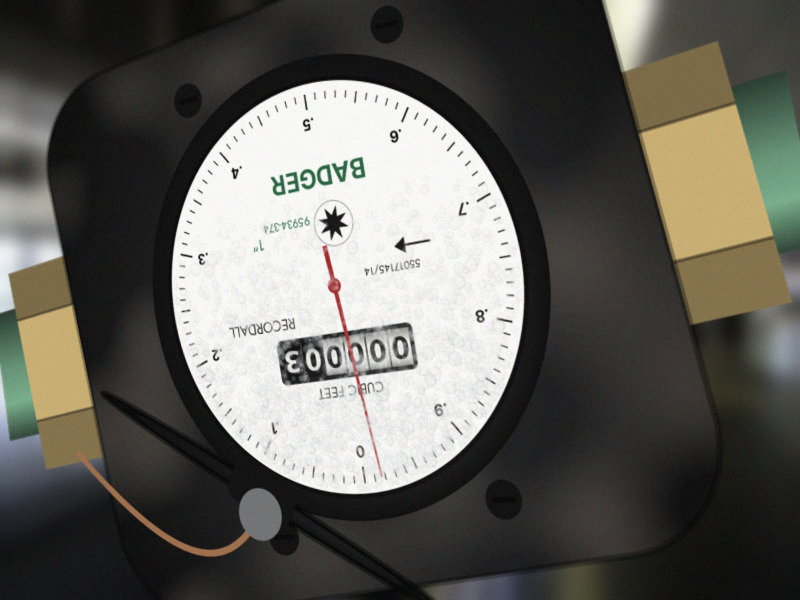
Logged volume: 2.98; ft³
